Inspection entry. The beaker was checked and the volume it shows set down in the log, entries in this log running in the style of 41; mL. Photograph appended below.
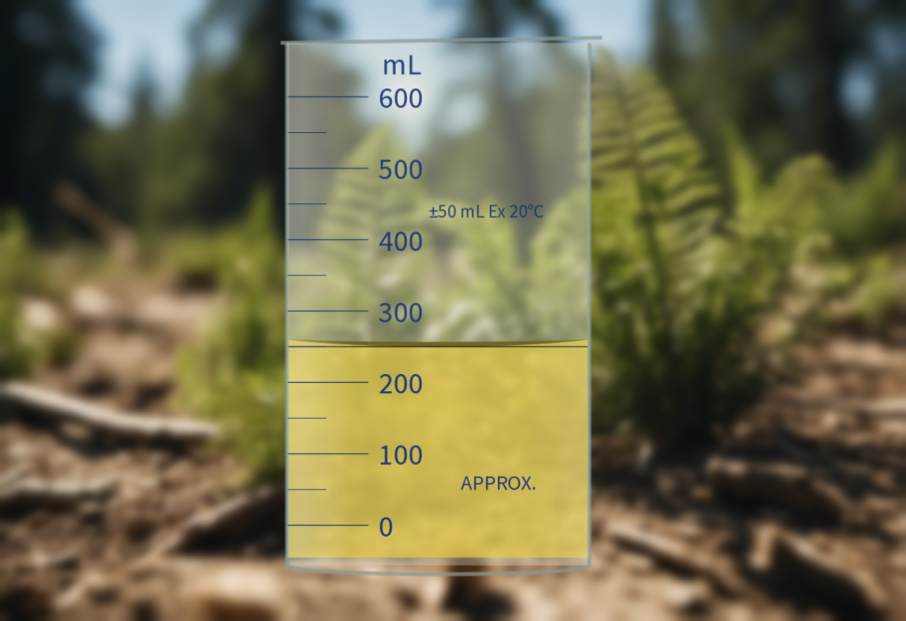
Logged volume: 250; mL
